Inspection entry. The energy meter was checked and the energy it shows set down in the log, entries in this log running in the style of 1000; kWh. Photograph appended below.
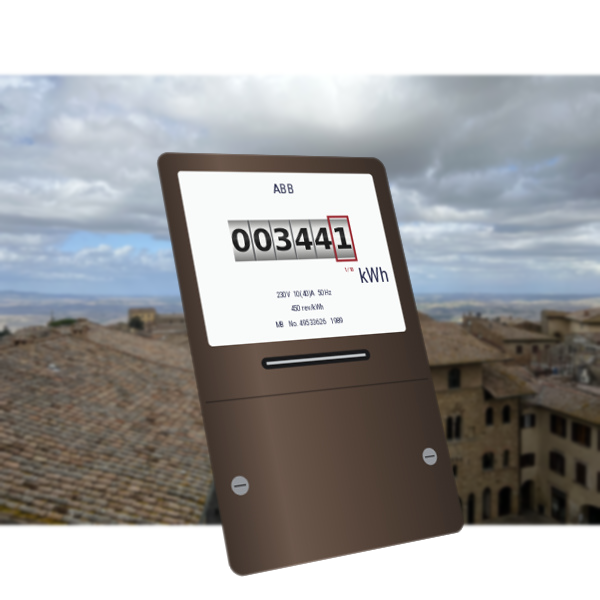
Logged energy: 344.1; kWh
